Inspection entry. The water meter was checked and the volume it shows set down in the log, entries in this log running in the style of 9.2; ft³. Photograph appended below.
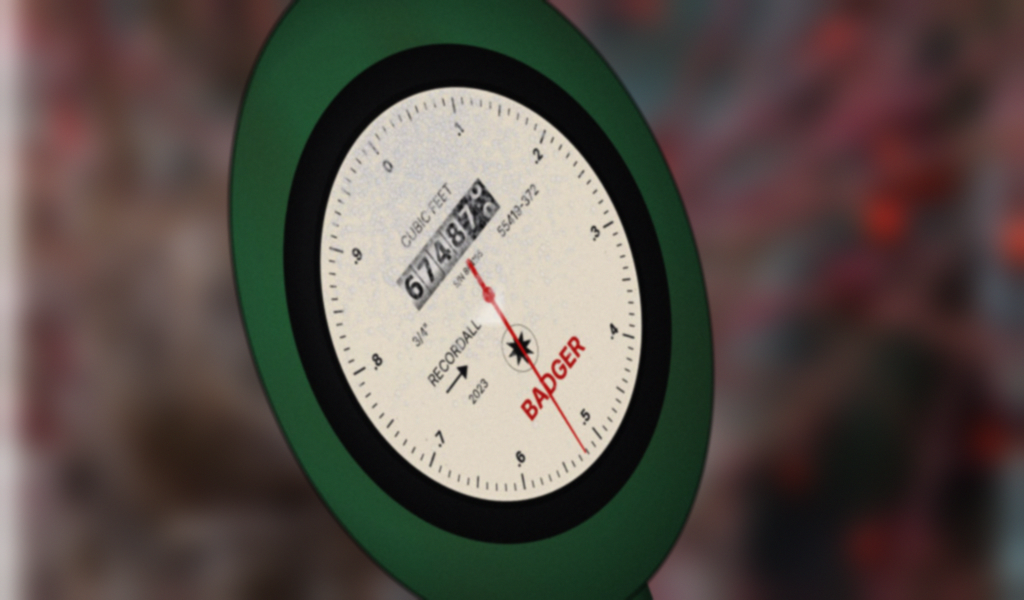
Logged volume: 674878.52; ft³
